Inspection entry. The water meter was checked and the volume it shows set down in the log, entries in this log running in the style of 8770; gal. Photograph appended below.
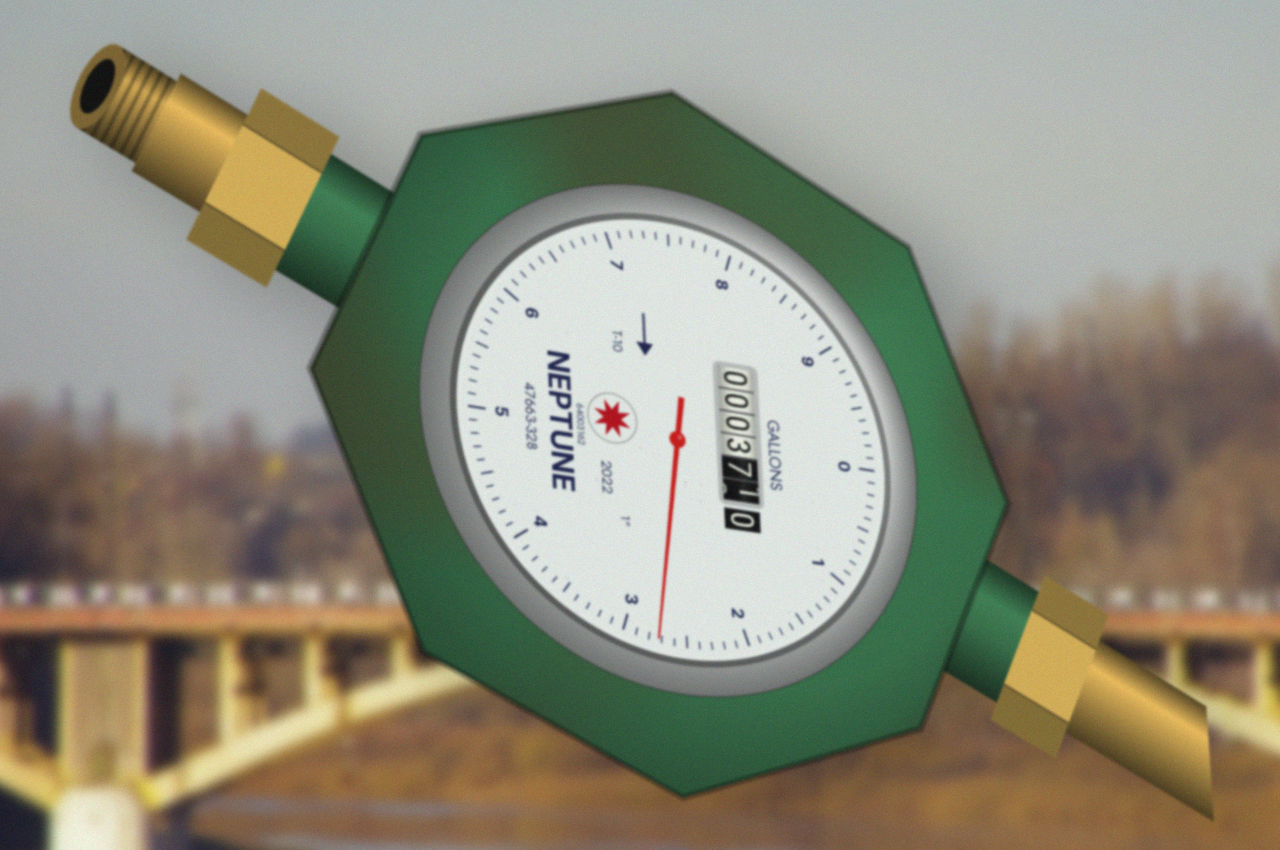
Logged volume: 3712.7; gal
